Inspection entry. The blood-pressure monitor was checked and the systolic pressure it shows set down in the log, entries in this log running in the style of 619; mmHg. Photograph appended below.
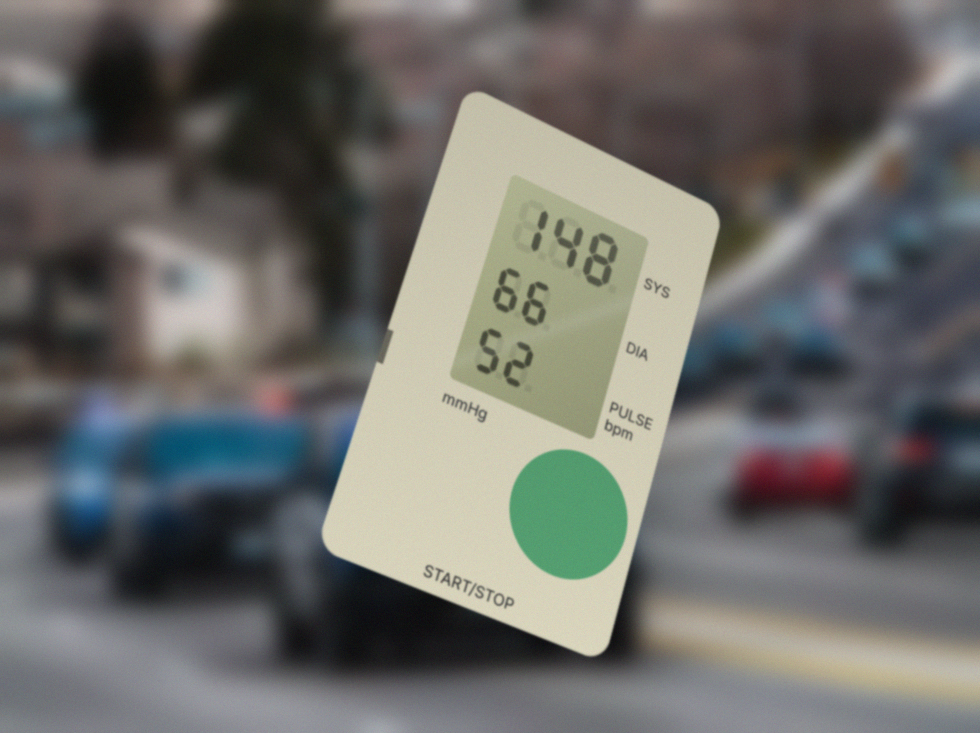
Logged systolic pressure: 148; mmHg
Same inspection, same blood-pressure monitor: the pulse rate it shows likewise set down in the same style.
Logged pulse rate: 52; bpm
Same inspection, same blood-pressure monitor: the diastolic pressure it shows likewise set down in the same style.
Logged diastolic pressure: 66; mmHg
